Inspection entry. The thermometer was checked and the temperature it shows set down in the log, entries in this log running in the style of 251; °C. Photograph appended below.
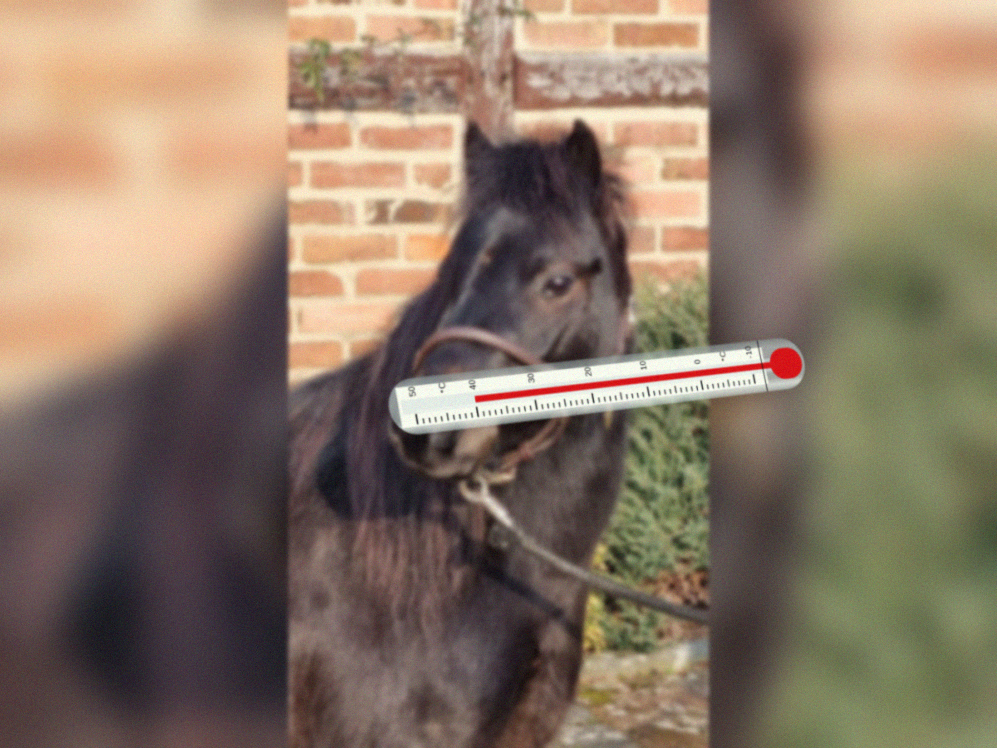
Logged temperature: 40; °C
